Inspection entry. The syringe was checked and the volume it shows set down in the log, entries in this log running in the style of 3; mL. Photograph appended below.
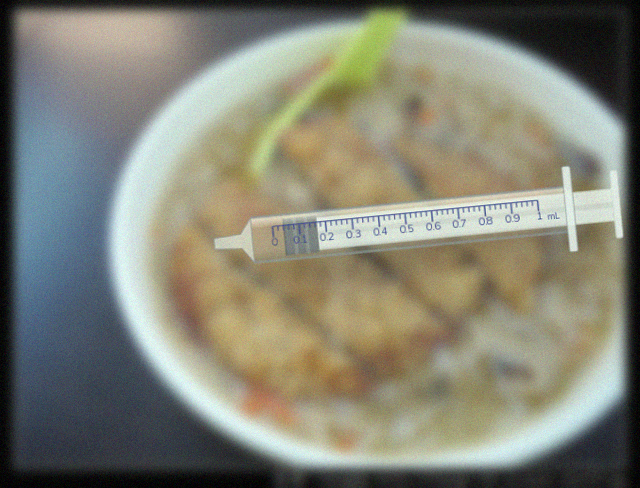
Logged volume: 0.04; mL
